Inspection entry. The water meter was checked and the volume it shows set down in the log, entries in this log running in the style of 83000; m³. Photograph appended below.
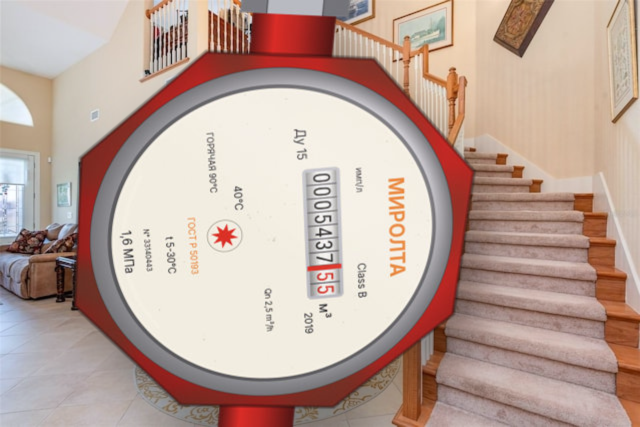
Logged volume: 5437.55; m³
